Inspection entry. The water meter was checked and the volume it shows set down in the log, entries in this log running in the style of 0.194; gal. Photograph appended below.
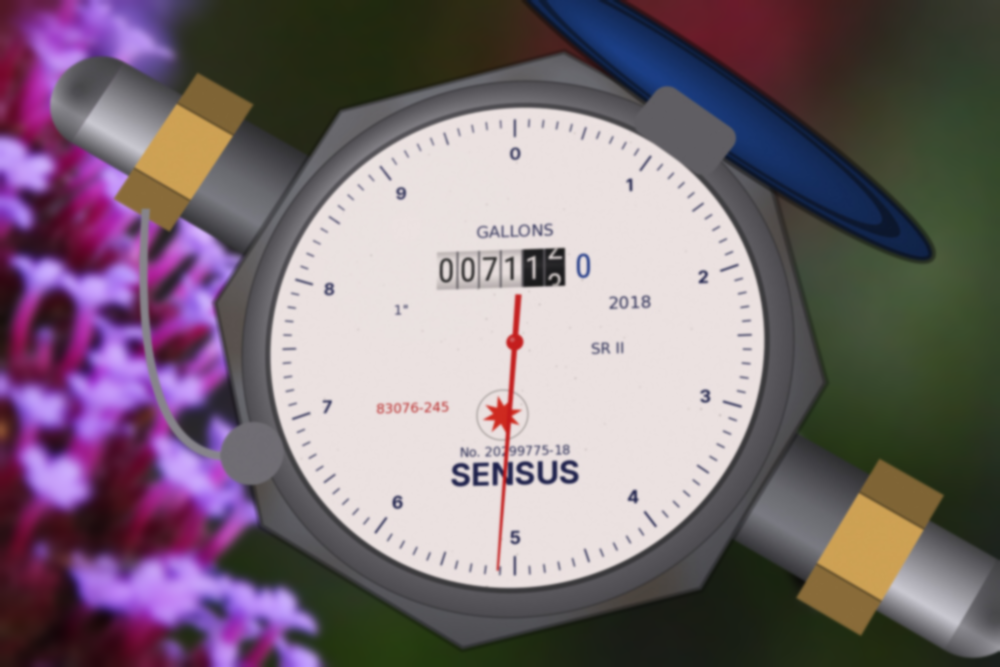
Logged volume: 71125.1; gal
